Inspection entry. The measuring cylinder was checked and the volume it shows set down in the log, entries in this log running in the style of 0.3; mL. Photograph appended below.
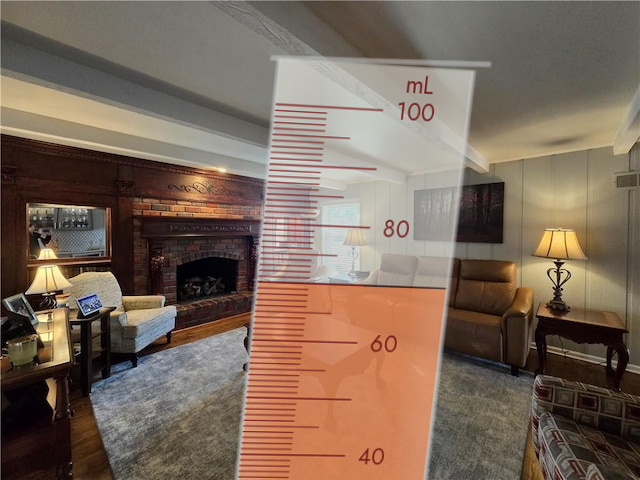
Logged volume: 70; mL
